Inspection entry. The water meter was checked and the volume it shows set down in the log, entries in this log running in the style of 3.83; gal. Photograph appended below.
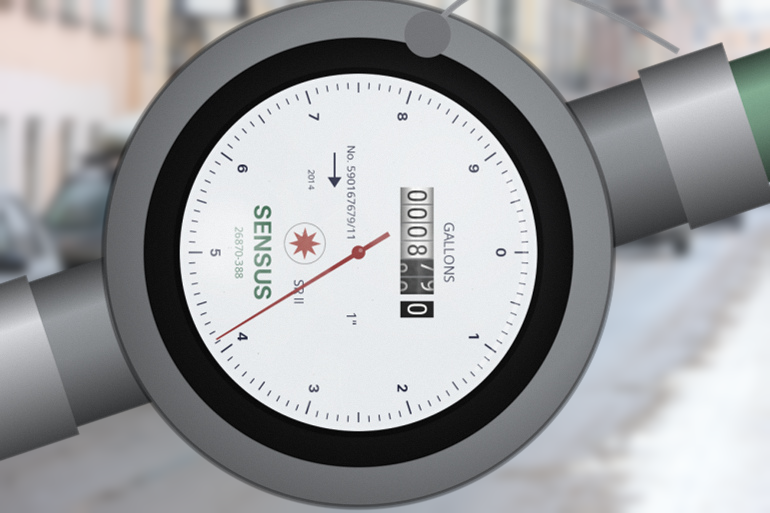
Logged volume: 8794.1; gal
